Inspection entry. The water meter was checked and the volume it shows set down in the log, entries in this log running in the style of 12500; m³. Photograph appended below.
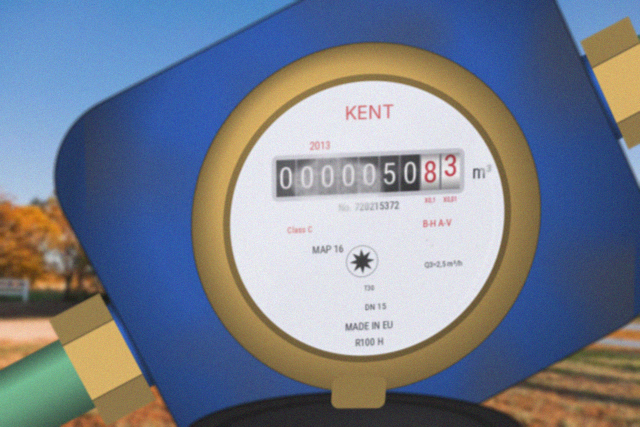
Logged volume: 50.83; m³
